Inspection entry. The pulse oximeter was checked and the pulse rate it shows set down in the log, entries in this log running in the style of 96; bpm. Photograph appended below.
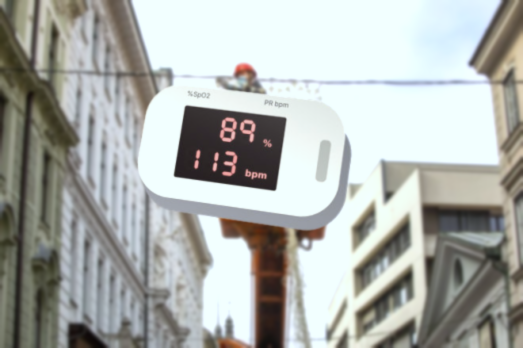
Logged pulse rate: 113; bpm
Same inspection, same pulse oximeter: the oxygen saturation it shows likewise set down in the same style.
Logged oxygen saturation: 89; %
